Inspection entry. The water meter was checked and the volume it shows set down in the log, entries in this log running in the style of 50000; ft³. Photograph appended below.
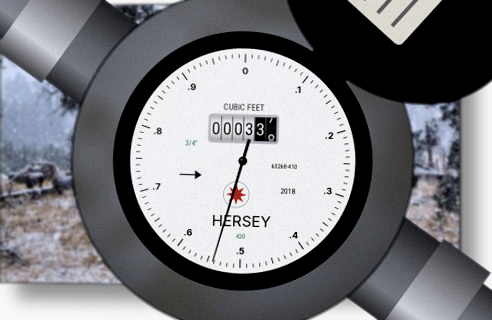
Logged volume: 337.54; ft³
